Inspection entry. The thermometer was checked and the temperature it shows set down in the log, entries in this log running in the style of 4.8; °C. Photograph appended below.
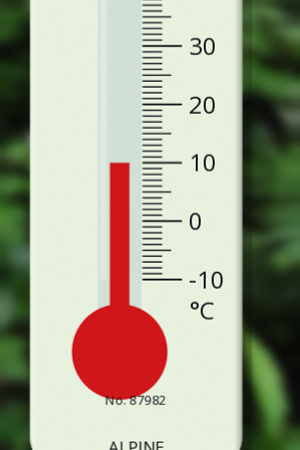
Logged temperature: 10; °C
